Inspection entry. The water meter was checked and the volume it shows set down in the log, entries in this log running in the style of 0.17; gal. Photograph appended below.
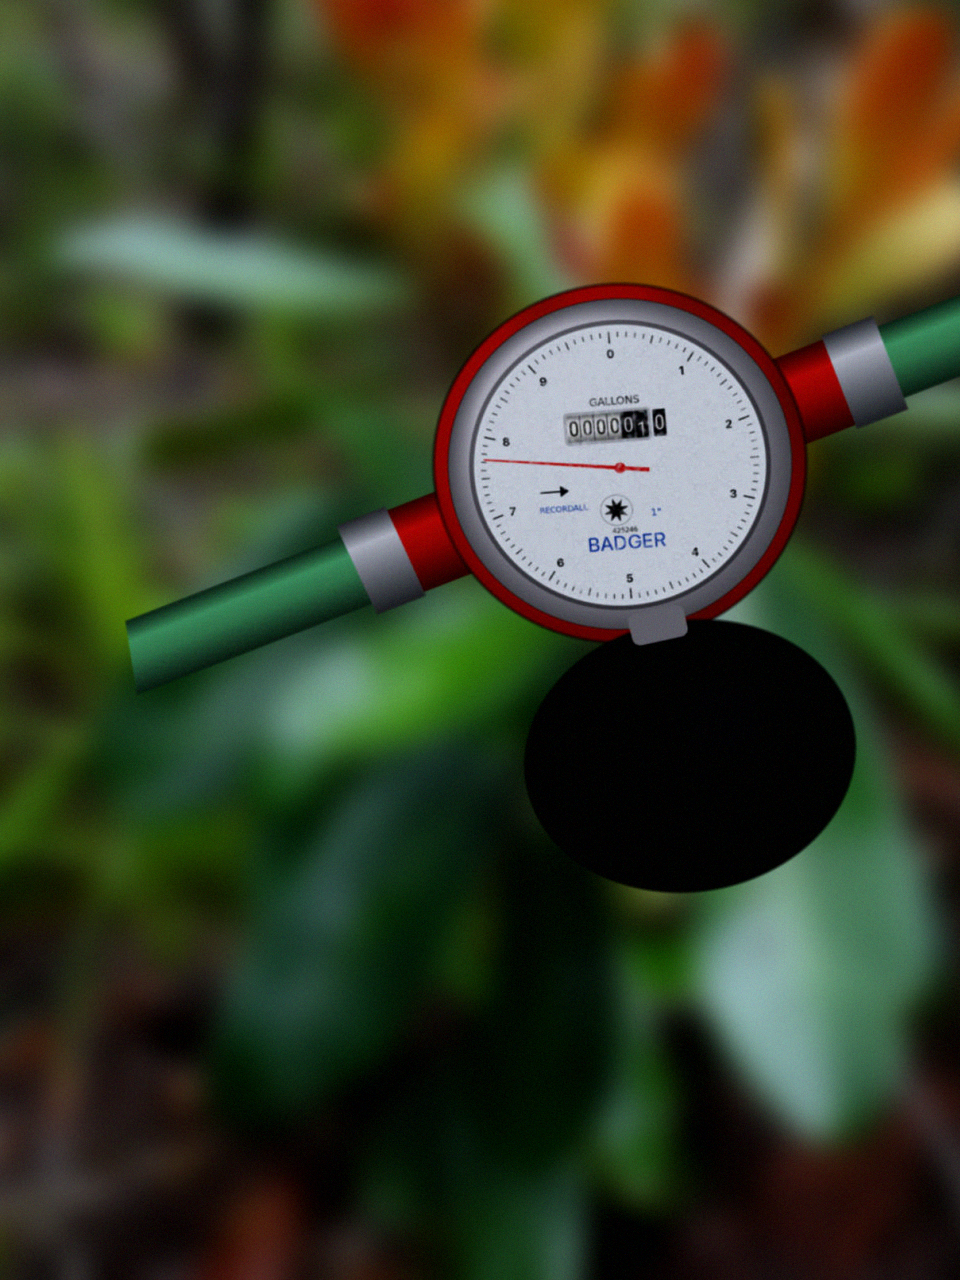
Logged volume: 7.7; gal
